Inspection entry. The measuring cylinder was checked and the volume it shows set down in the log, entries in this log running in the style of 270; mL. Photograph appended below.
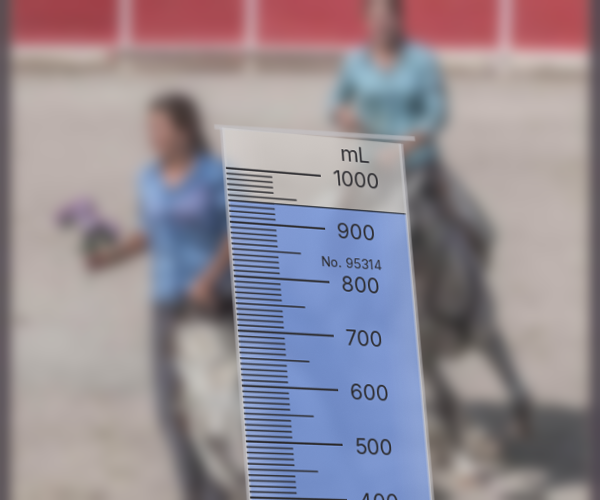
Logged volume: 940; mL
